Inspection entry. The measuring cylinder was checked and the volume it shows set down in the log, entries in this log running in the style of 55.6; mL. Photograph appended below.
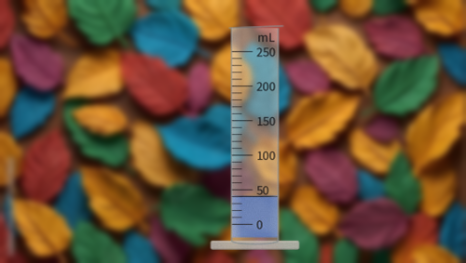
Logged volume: 40; mL
